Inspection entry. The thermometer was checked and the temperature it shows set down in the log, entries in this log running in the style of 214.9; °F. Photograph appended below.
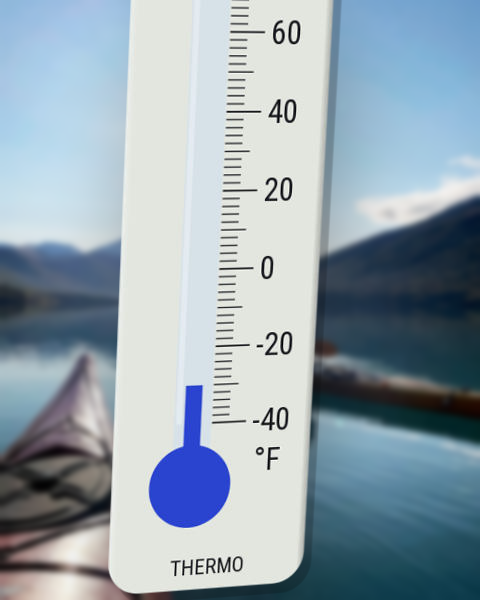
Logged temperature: -30; °F
